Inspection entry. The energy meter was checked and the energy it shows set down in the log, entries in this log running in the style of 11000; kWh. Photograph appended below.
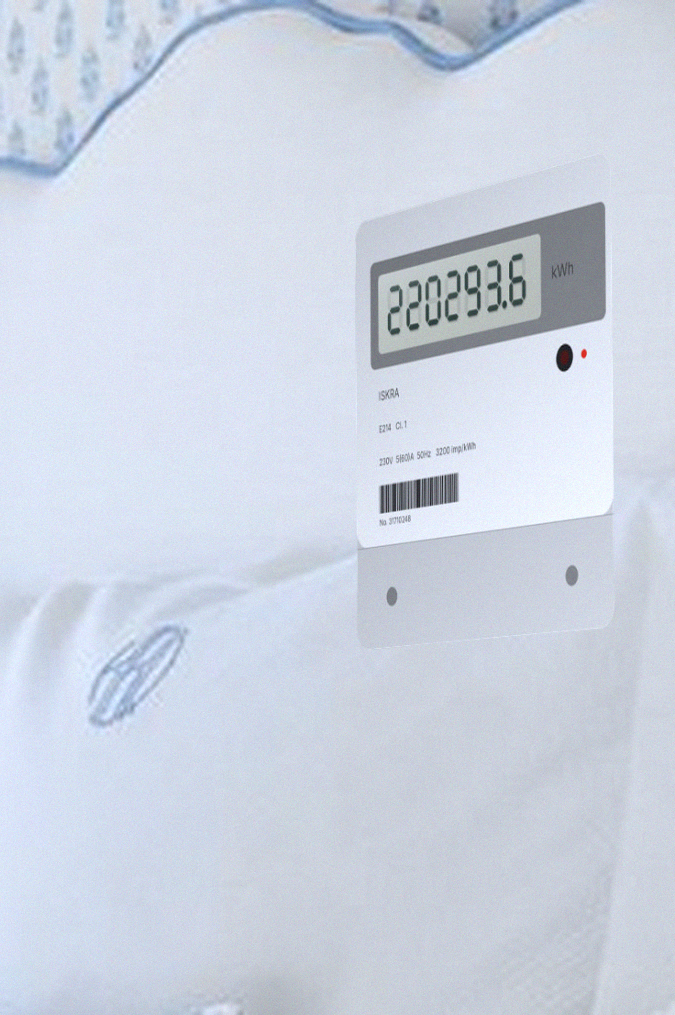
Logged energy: 220293.6; kWh
